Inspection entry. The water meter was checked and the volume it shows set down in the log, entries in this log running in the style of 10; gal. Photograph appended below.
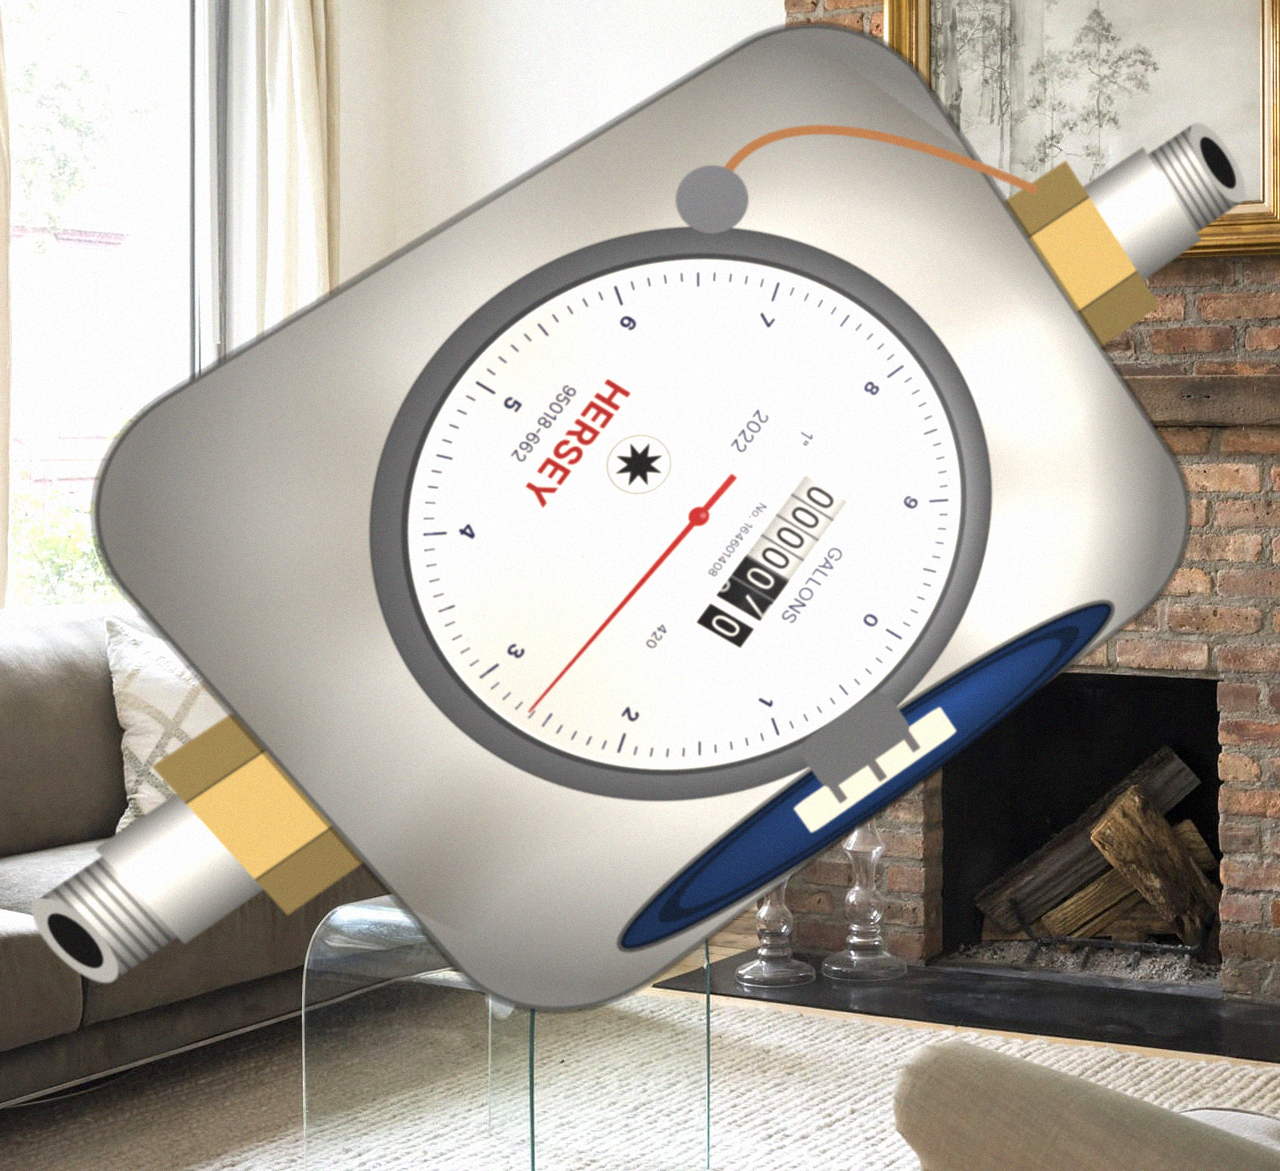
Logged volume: 72.6; gal
